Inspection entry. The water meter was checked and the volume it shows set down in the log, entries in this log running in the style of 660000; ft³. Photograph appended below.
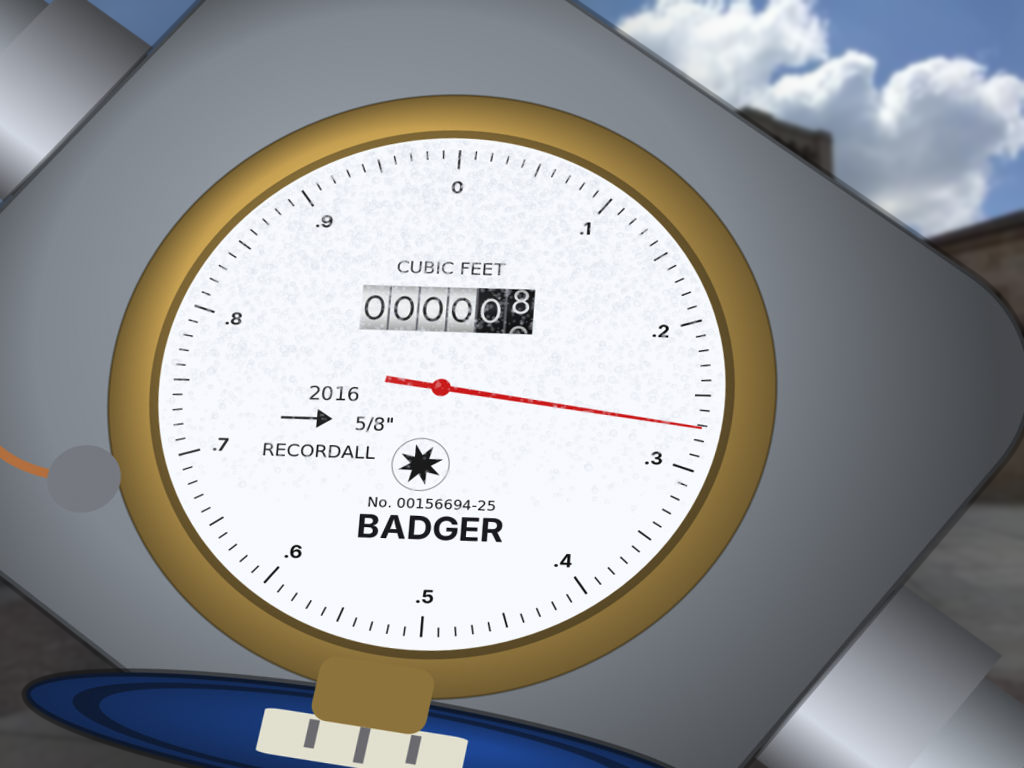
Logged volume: 8.27; ft³
